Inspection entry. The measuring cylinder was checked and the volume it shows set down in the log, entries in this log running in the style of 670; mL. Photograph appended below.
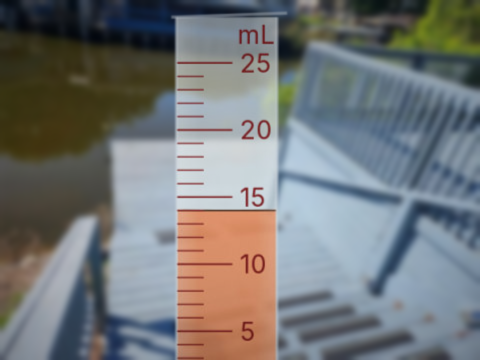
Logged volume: 14; mL
